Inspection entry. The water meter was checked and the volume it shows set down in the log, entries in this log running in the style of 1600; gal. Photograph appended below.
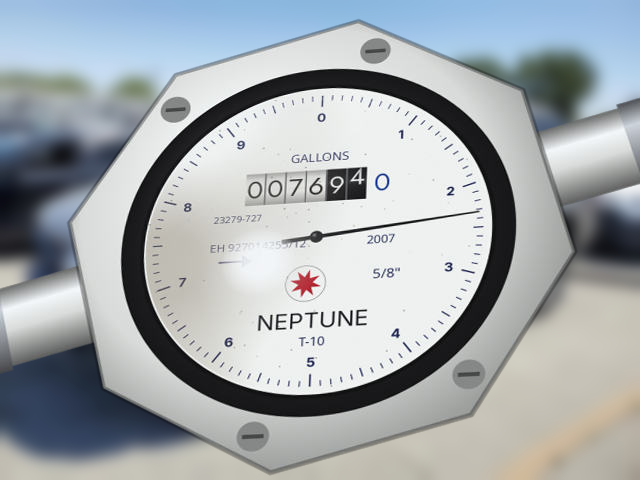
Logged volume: 76942.3; gal
